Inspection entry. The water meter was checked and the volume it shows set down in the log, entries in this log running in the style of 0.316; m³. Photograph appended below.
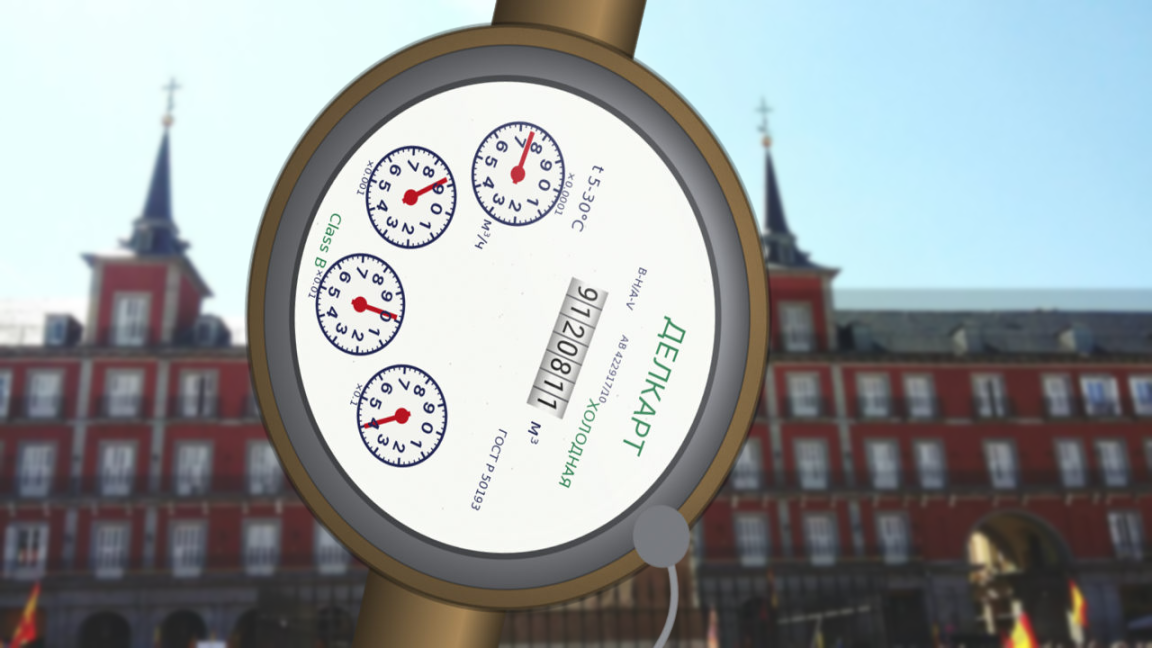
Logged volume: 9120811.3987; m³
